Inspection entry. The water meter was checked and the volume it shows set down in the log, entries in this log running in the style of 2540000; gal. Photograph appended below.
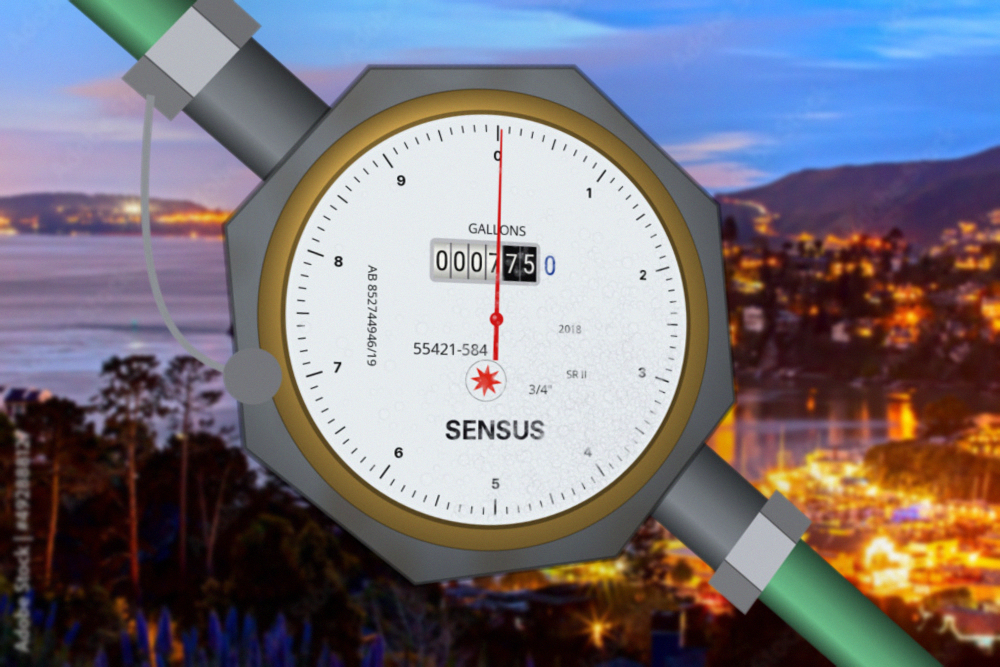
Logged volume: 7750.0; gal
